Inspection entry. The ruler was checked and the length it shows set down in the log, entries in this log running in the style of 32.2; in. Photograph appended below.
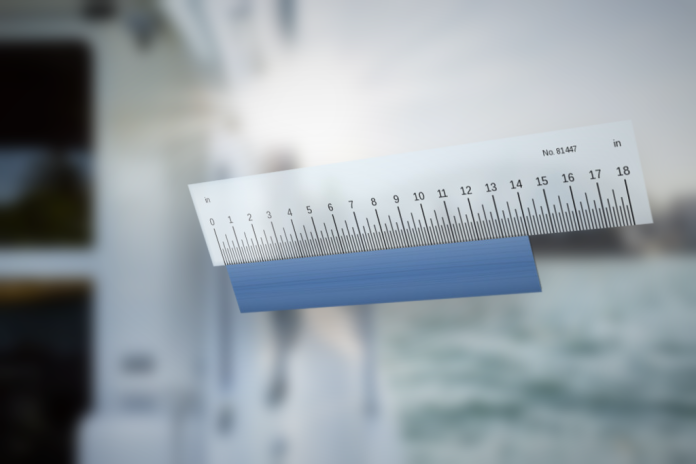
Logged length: 14; in
